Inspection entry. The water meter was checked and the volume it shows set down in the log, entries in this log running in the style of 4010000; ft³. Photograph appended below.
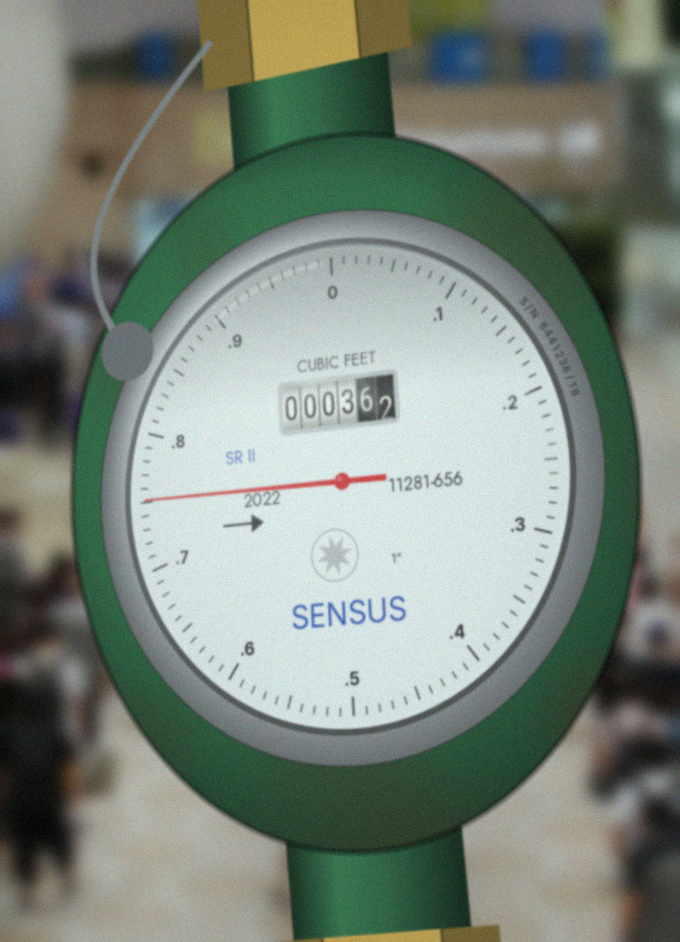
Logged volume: 361.75; ft³
